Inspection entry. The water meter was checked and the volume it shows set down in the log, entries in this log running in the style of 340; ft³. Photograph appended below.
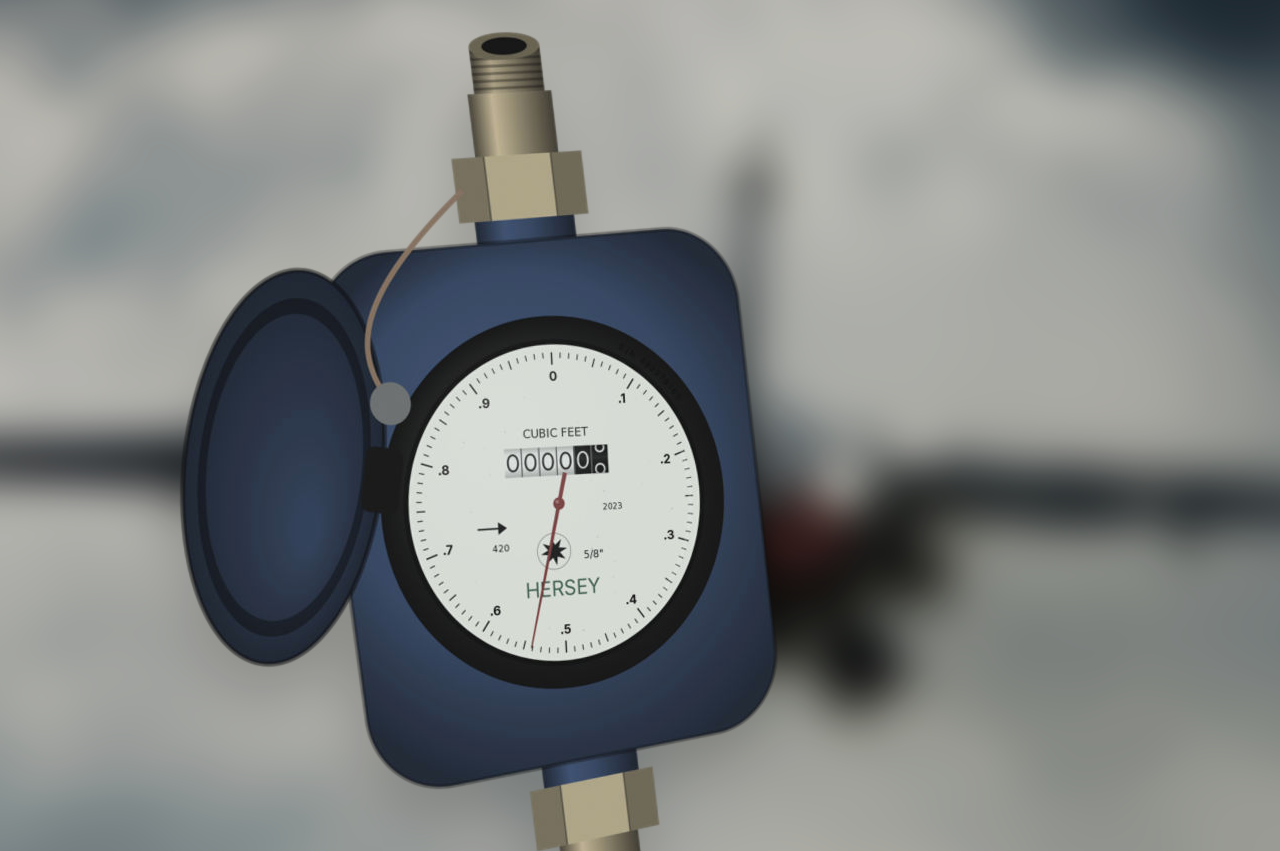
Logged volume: 8.54; ft³
